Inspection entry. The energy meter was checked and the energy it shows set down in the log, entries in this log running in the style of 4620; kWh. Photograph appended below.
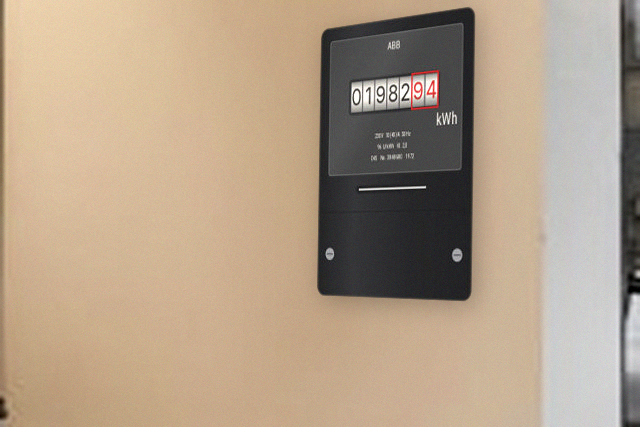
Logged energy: 1982.94; kWh
